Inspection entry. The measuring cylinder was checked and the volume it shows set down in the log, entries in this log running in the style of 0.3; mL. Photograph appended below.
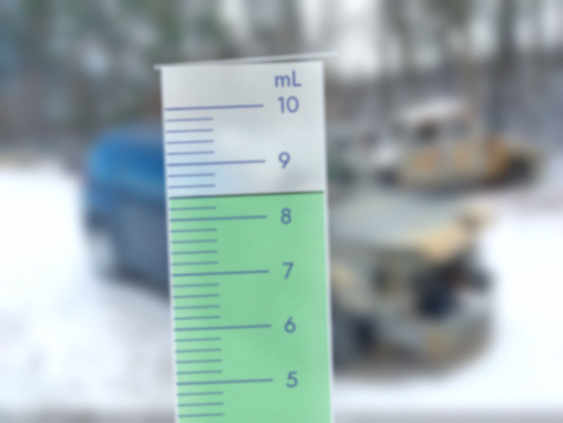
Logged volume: 8.4; mL
